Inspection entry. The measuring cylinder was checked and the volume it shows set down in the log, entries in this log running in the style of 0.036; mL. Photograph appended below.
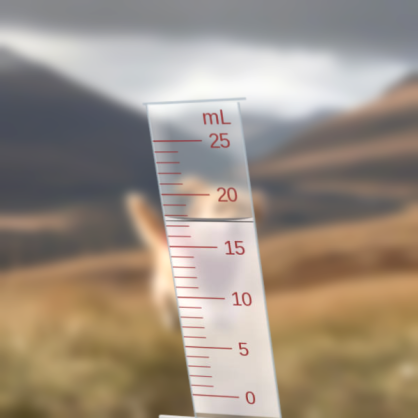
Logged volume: 17.5; mL
